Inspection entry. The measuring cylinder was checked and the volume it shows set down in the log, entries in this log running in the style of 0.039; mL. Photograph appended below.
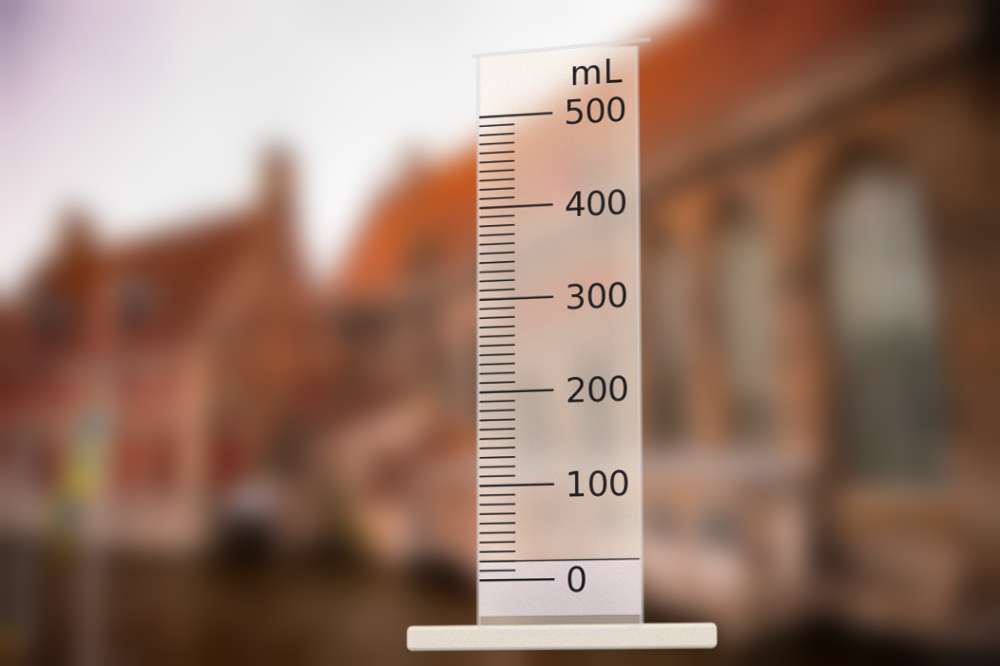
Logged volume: 20; mL
